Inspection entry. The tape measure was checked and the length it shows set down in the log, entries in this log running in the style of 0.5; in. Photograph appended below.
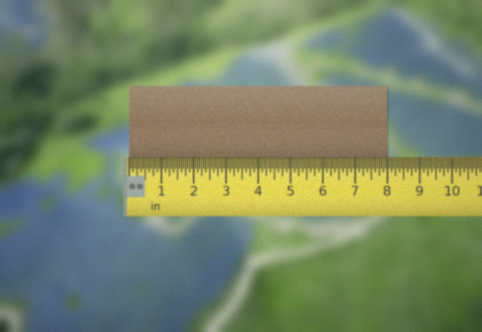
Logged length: 8; in
